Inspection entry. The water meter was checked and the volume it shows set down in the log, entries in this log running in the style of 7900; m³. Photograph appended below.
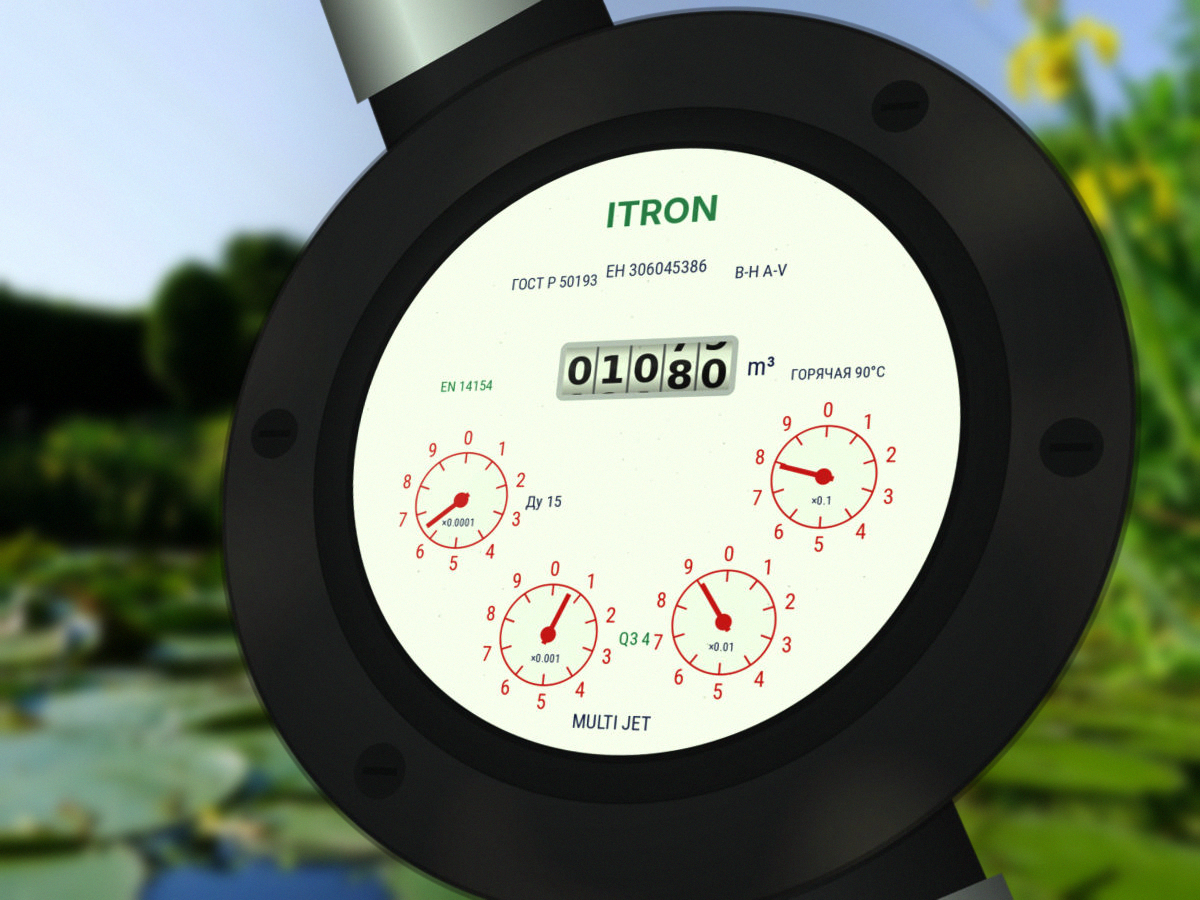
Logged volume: 1079.7906; m³
